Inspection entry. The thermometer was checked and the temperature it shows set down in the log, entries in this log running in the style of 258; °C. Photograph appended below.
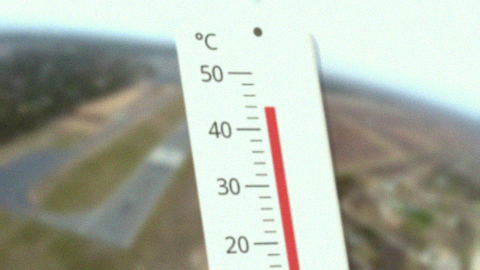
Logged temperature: 44; °C
